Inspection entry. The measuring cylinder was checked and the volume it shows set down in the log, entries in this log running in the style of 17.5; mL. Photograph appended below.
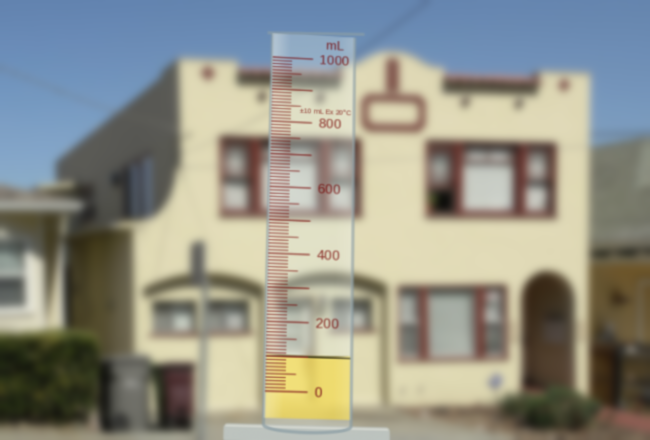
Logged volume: 100; mL
